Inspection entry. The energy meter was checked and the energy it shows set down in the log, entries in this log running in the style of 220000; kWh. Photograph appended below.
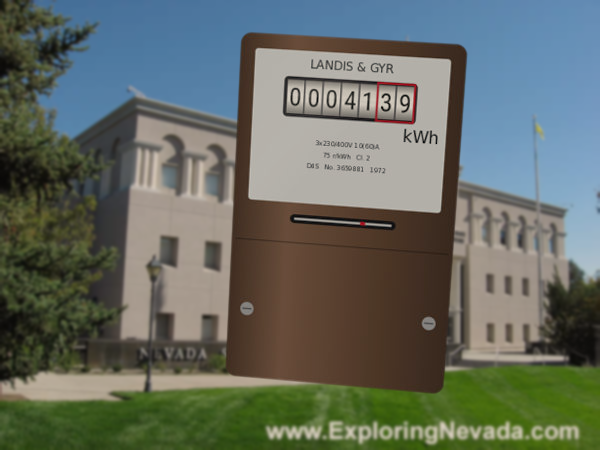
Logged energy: 41.39; kWh
